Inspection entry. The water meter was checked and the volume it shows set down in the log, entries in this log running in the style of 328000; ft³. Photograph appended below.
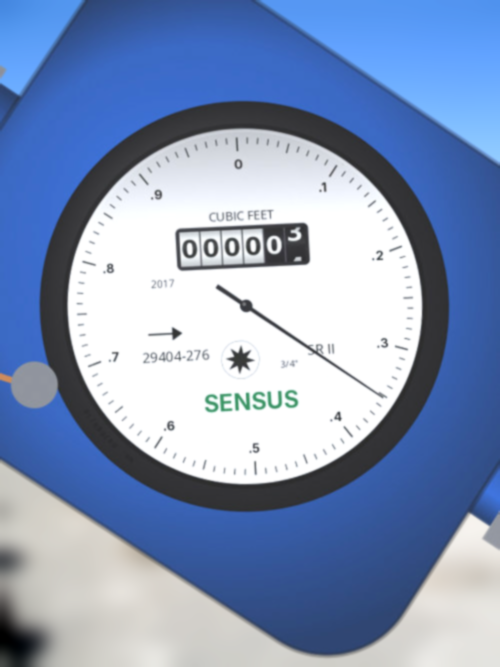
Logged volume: 3.35; ft³
